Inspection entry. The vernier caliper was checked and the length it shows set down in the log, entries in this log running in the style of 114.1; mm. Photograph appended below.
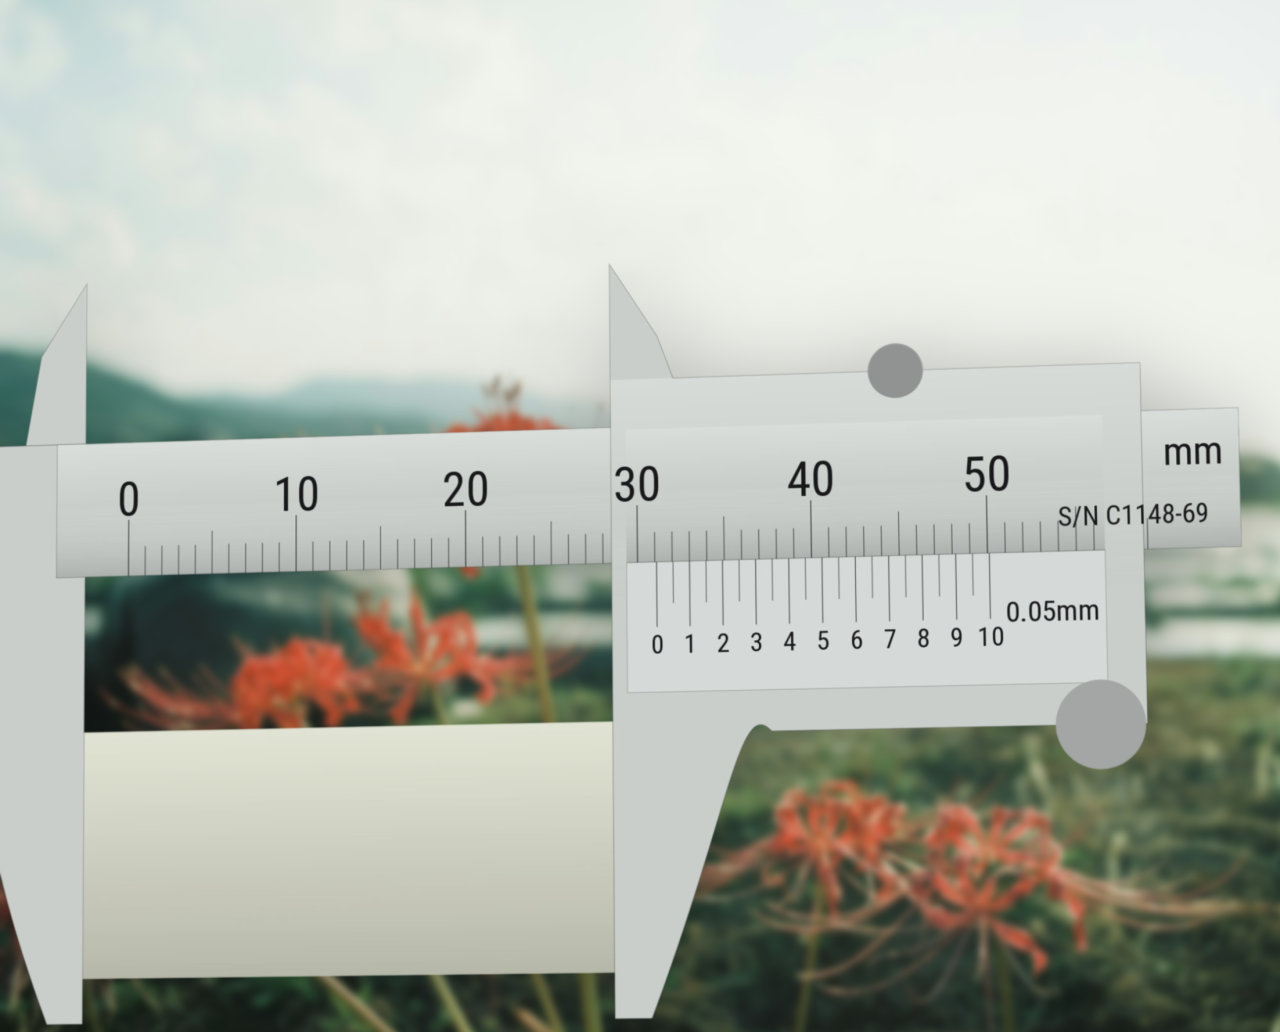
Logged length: 31.1; mm
